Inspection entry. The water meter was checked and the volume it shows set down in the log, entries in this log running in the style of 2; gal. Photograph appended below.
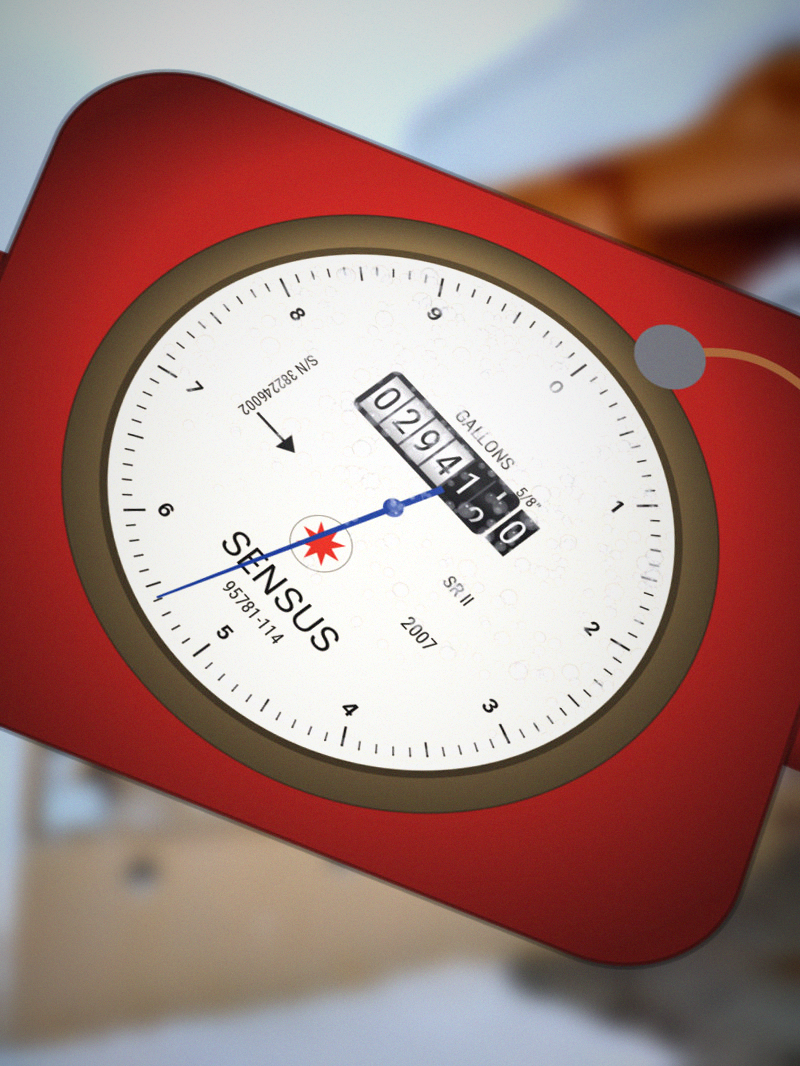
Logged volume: 294115.4; gal
